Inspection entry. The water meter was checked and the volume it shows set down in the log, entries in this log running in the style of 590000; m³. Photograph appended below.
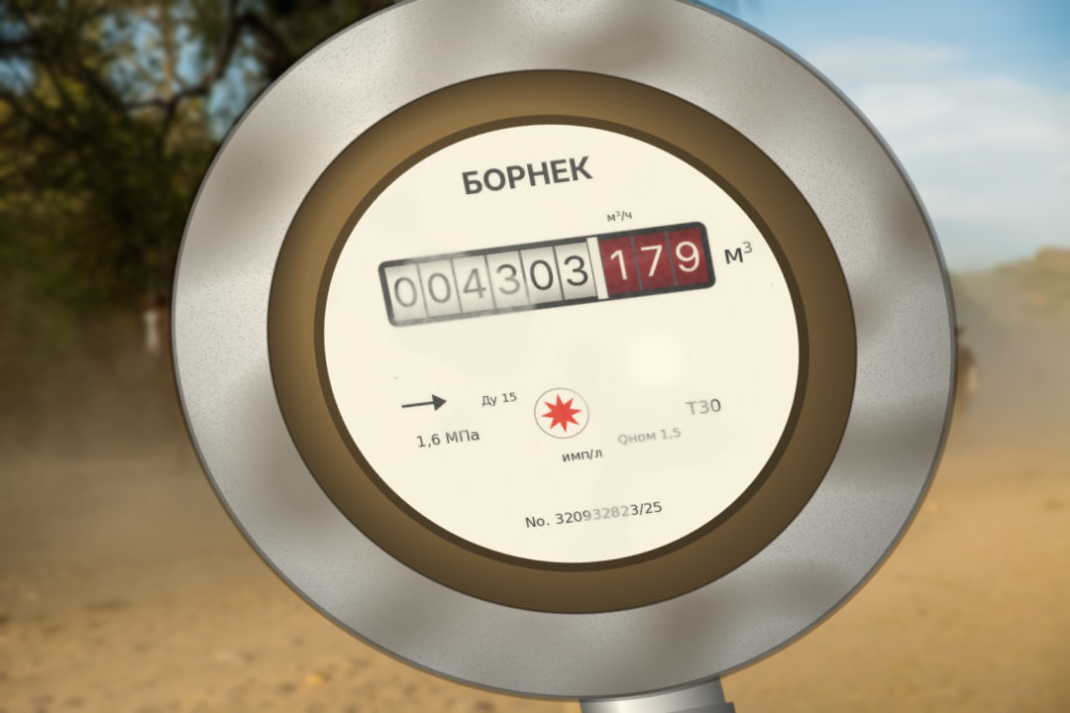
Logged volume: 4303.179; m³
